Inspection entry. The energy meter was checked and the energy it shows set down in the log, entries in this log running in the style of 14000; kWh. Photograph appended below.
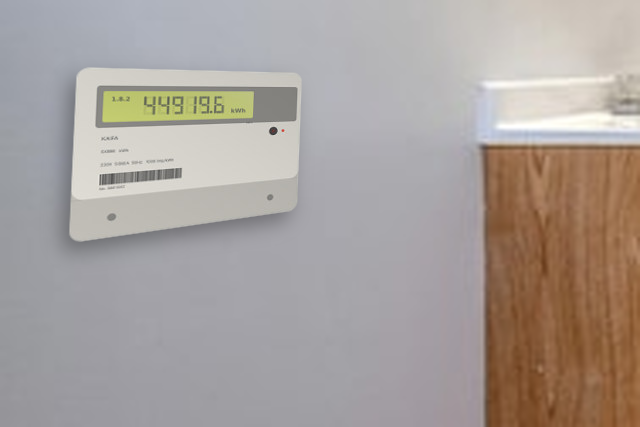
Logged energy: 44919.6; kWh
